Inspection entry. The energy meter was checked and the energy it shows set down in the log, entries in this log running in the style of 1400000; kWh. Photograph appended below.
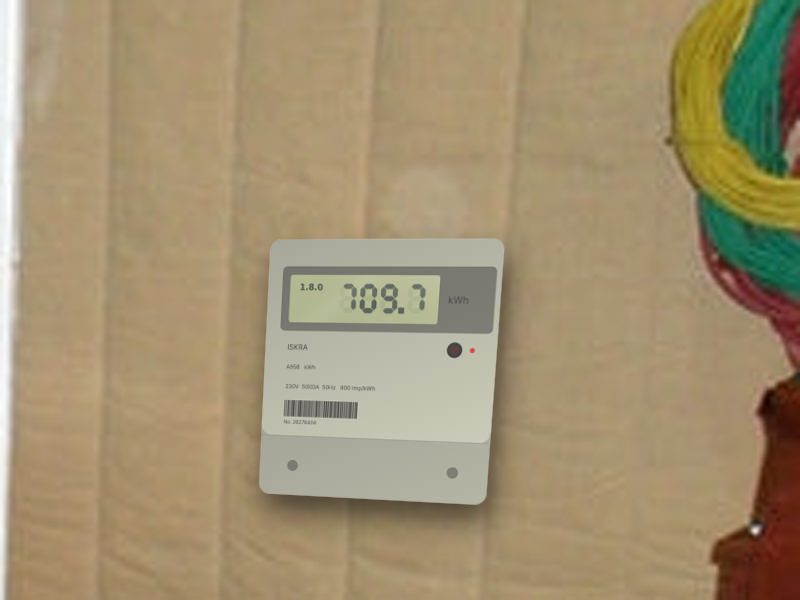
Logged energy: 709.7; kWh
